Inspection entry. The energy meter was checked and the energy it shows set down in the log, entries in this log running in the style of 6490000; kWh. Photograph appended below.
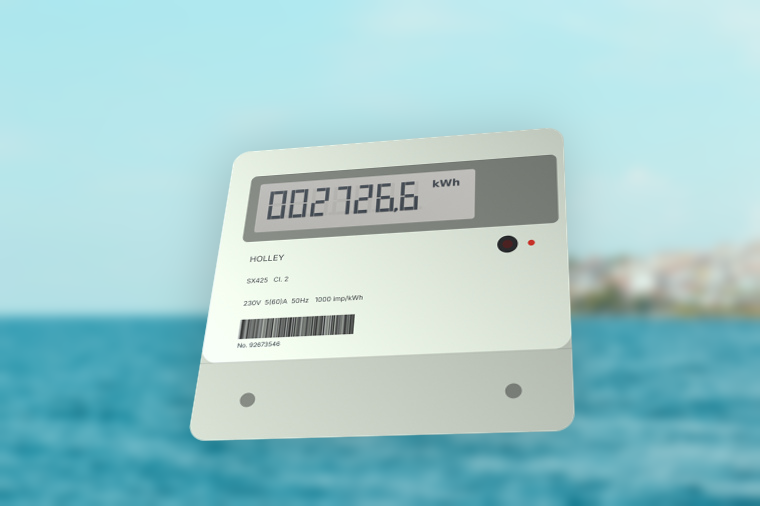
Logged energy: 2726.6; kWh
